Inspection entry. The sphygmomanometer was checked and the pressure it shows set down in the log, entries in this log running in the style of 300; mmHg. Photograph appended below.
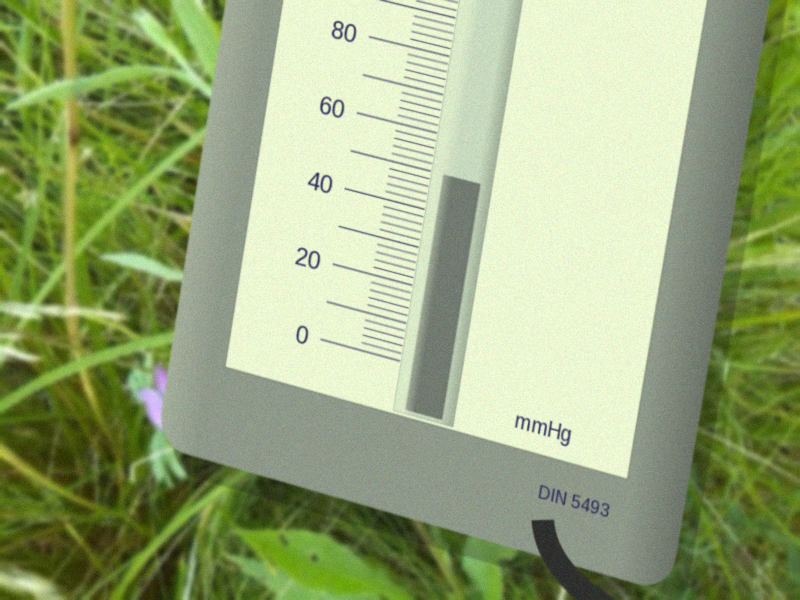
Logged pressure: 50; mmHg
